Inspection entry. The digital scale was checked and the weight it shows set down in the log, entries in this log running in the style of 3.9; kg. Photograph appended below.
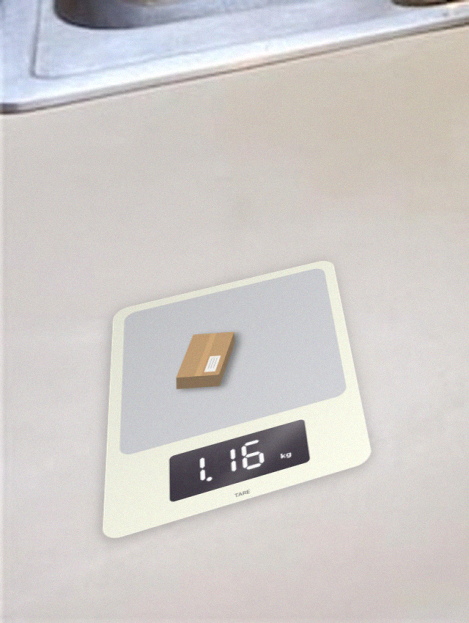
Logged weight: 1.16; kg
